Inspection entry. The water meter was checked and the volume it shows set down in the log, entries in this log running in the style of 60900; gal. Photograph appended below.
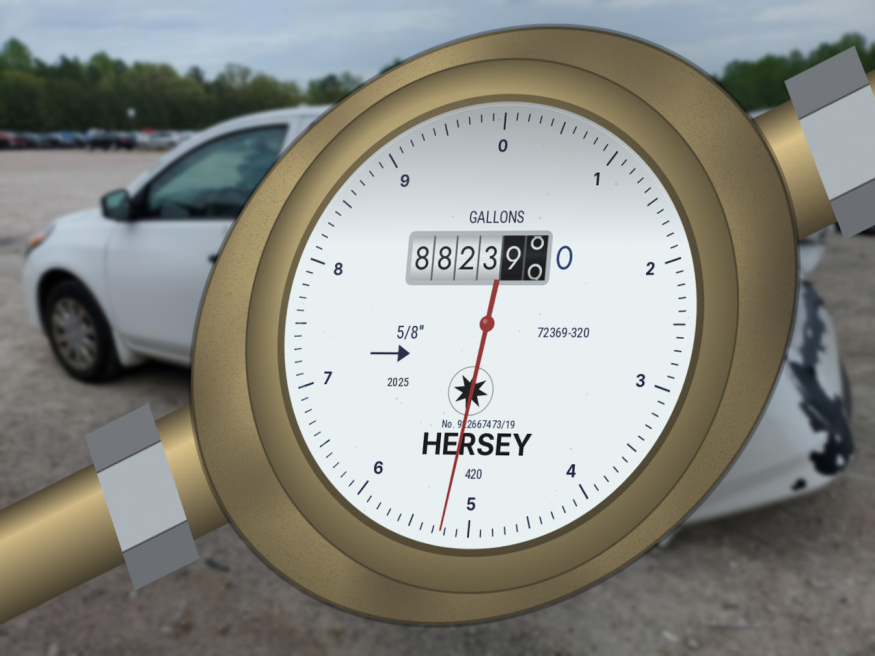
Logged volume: 8823985.2; gal
